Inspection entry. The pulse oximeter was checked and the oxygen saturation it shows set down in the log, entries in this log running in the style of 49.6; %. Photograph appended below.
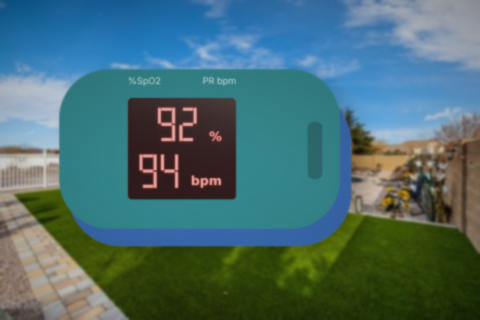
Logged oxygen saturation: 92; %
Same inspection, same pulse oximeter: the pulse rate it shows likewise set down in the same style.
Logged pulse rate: 94; bpm
